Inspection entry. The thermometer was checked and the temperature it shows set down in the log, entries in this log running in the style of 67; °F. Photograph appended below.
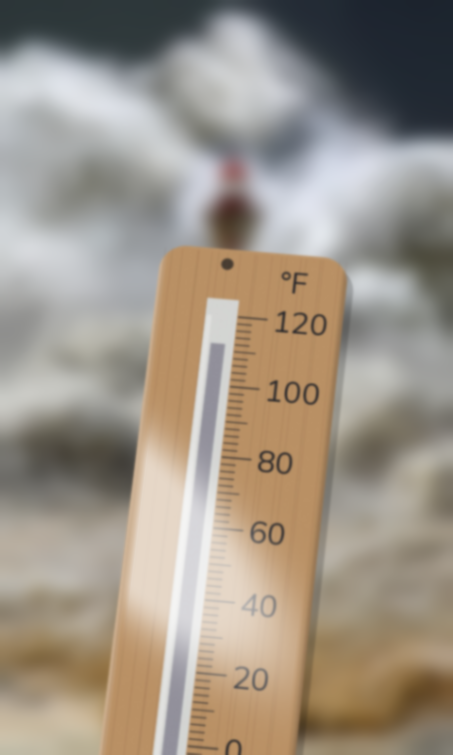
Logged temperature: 112; °F
